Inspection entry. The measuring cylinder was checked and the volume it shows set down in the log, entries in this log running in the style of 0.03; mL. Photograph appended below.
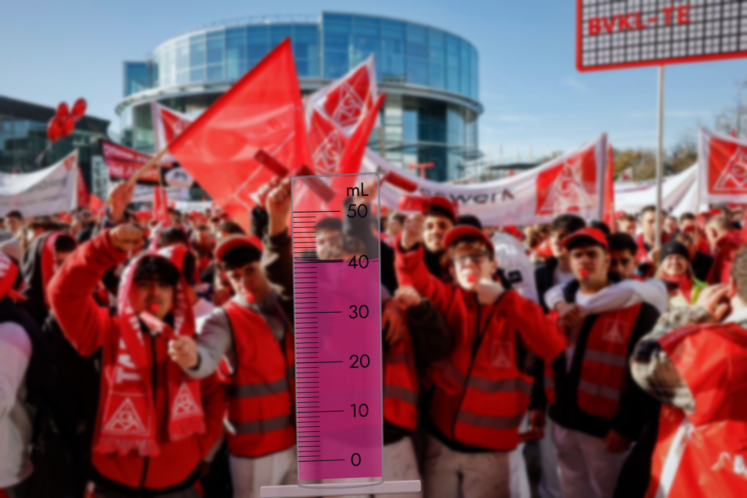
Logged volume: 40; mL
